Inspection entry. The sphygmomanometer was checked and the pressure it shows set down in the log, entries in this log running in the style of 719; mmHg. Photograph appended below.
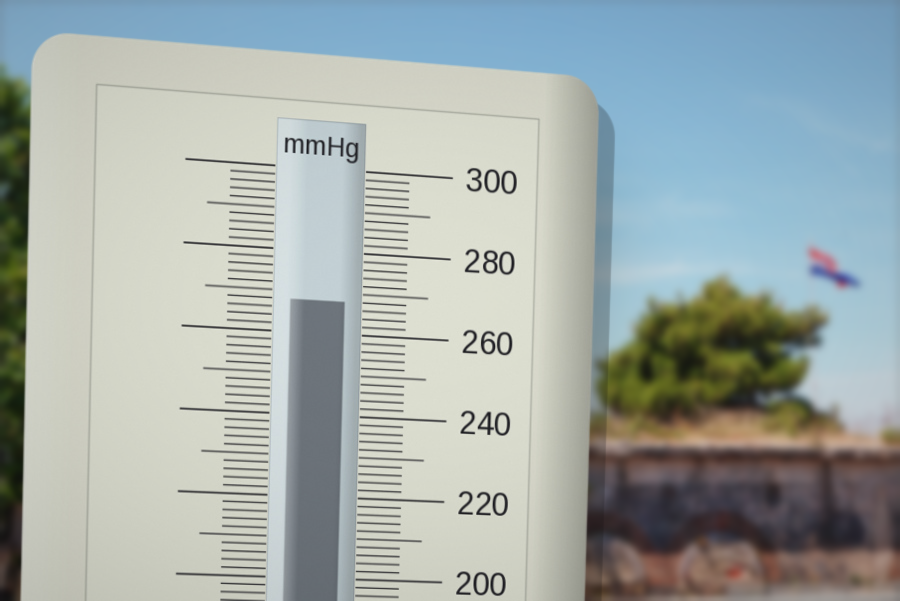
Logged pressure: 268; mmHg
